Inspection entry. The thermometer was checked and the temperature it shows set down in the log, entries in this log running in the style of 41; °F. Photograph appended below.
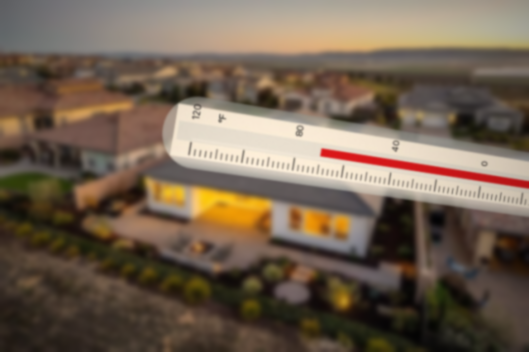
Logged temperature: 70; °F
